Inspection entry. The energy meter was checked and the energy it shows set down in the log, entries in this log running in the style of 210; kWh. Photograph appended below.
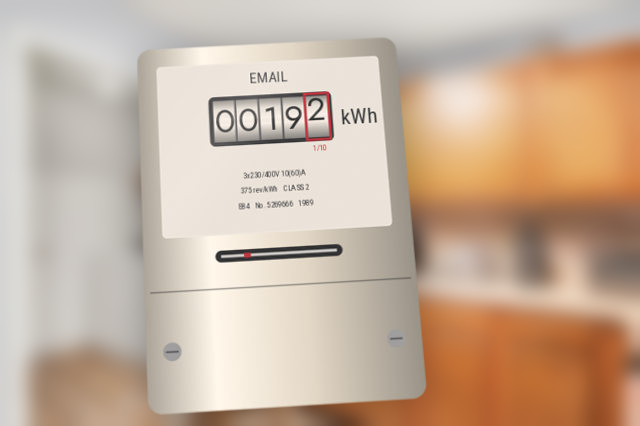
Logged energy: 19.2; kWh
